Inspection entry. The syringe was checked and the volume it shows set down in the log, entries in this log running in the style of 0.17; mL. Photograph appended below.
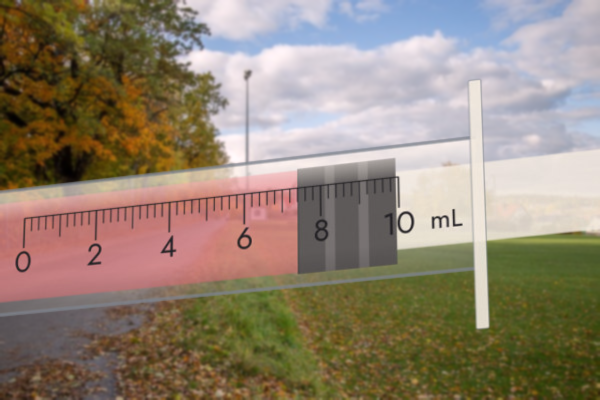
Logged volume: 7.4; mL
